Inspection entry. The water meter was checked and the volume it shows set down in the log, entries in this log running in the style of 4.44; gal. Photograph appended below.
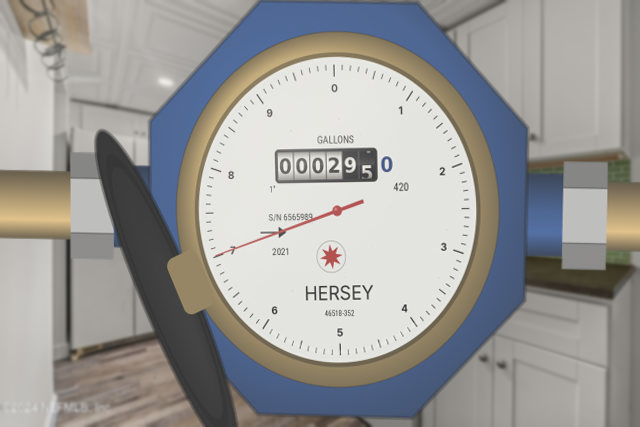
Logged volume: 2947.0; gal
